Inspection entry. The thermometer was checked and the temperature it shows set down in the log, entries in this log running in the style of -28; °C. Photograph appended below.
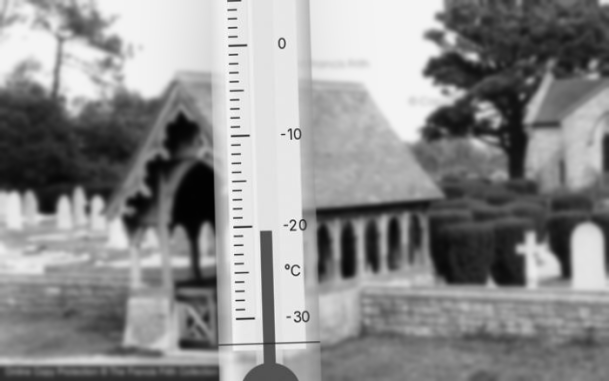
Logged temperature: -20.5; °C
